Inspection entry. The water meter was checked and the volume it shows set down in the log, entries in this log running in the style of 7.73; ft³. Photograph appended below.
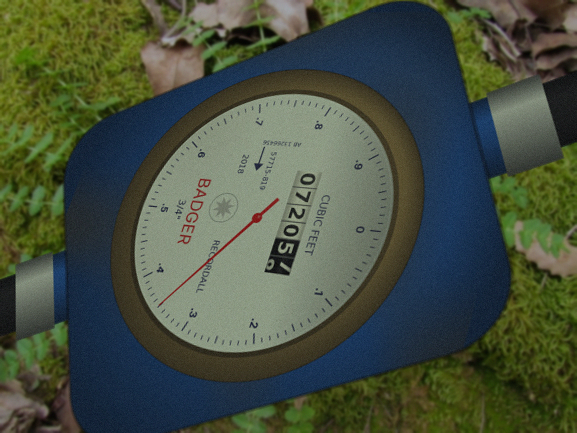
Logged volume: 72057.35; ft³
